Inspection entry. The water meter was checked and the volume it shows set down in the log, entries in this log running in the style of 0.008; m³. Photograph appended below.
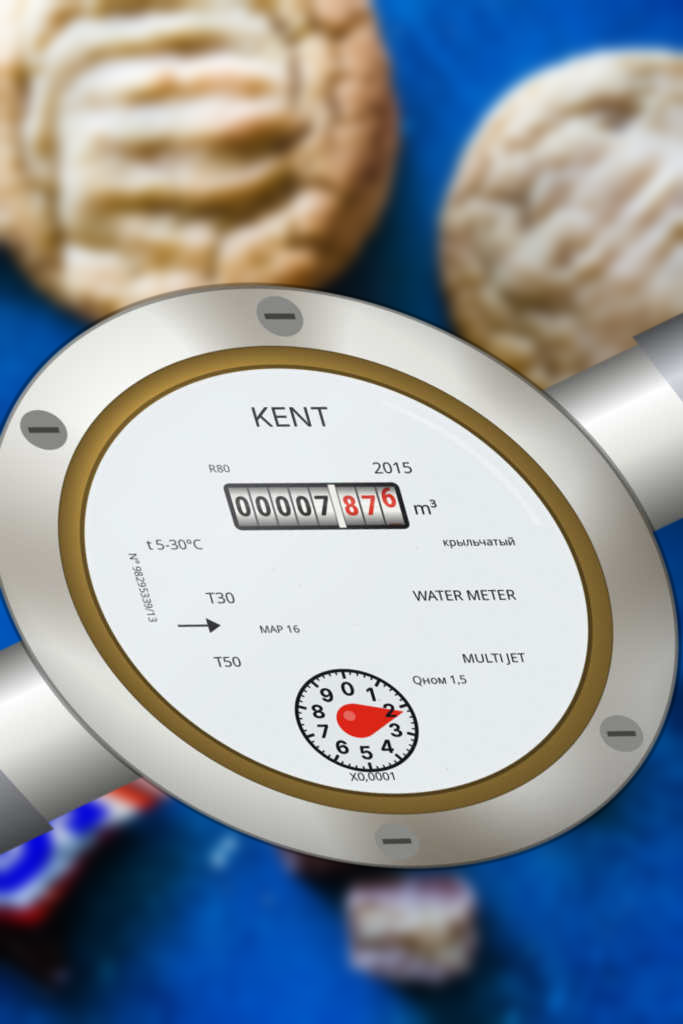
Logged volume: 7.8762; m³
